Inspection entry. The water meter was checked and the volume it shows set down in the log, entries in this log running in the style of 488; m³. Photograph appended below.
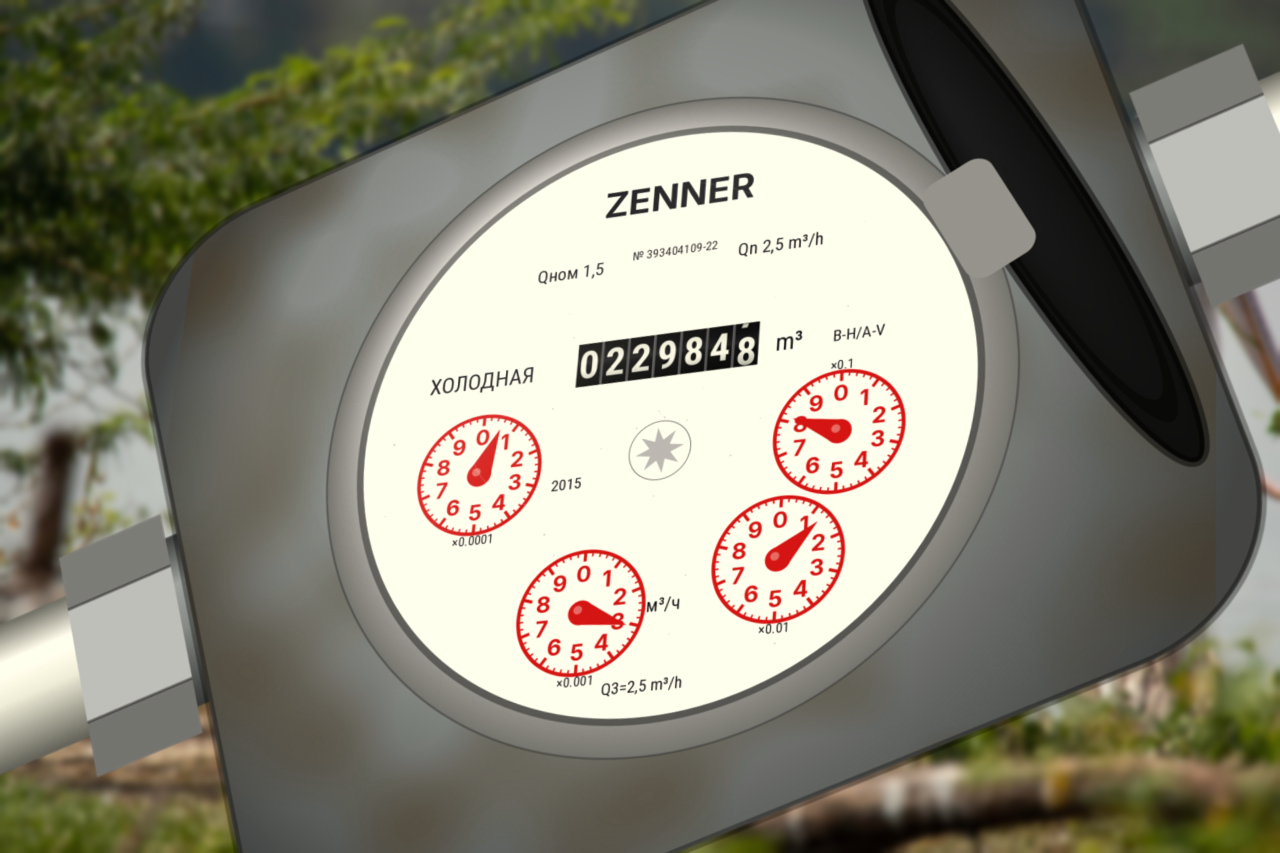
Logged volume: 229847.8130; m³
